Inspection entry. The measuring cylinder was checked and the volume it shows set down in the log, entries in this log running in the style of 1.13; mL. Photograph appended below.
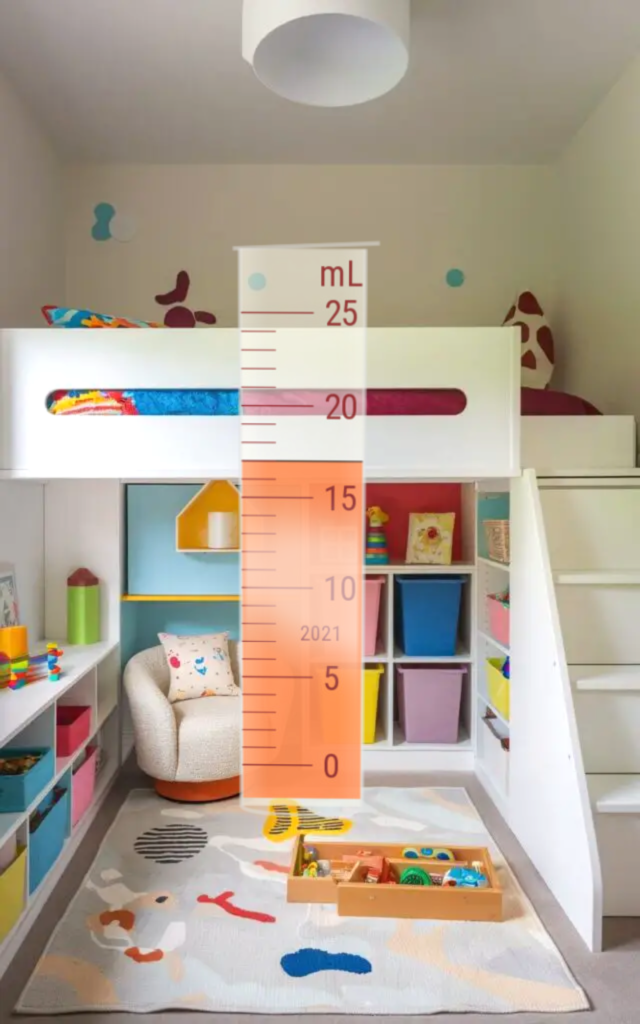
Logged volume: 17; mL
